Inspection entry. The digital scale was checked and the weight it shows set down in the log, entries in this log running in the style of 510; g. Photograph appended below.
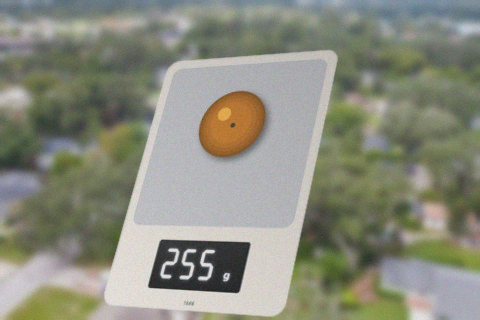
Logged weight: 255; g
